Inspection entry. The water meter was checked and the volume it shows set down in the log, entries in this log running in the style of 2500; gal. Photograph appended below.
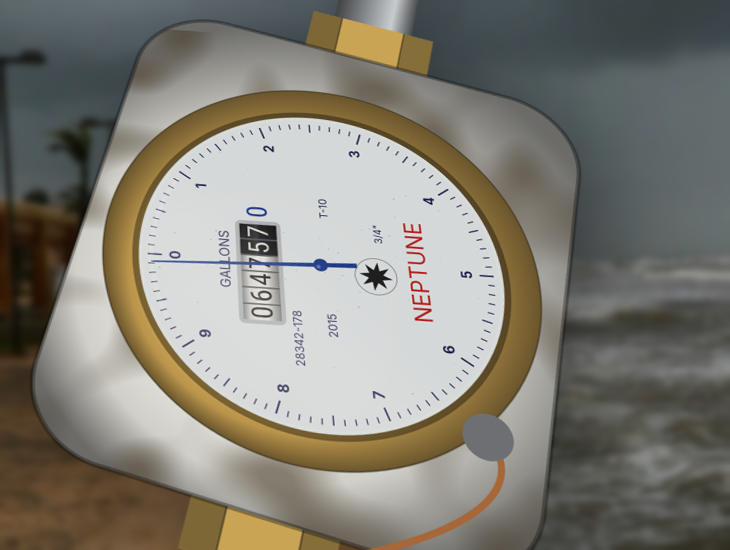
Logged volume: 647569.9; gal
